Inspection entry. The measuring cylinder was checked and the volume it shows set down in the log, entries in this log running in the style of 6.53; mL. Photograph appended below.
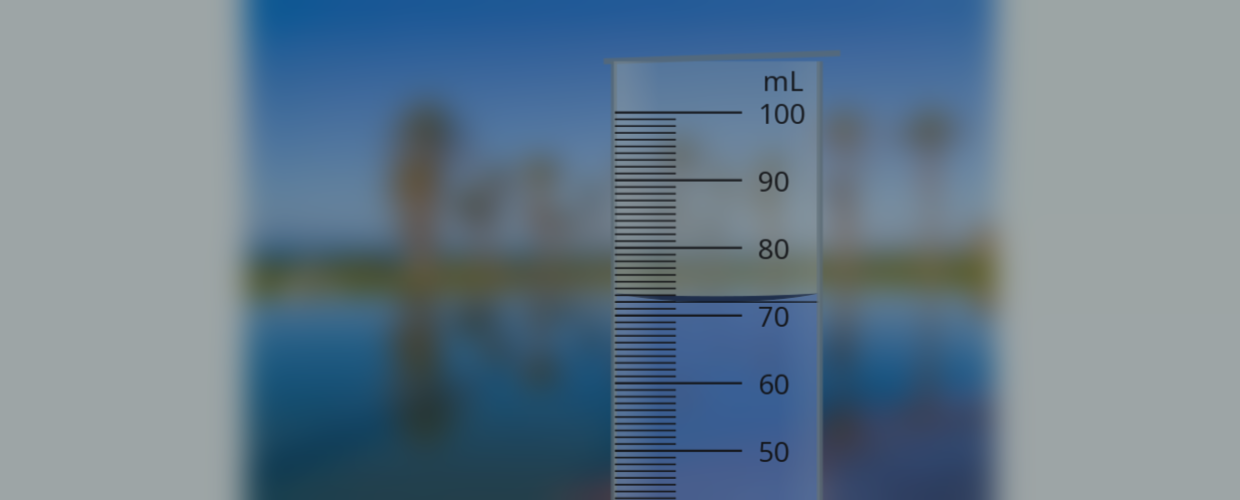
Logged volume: 72; mL
